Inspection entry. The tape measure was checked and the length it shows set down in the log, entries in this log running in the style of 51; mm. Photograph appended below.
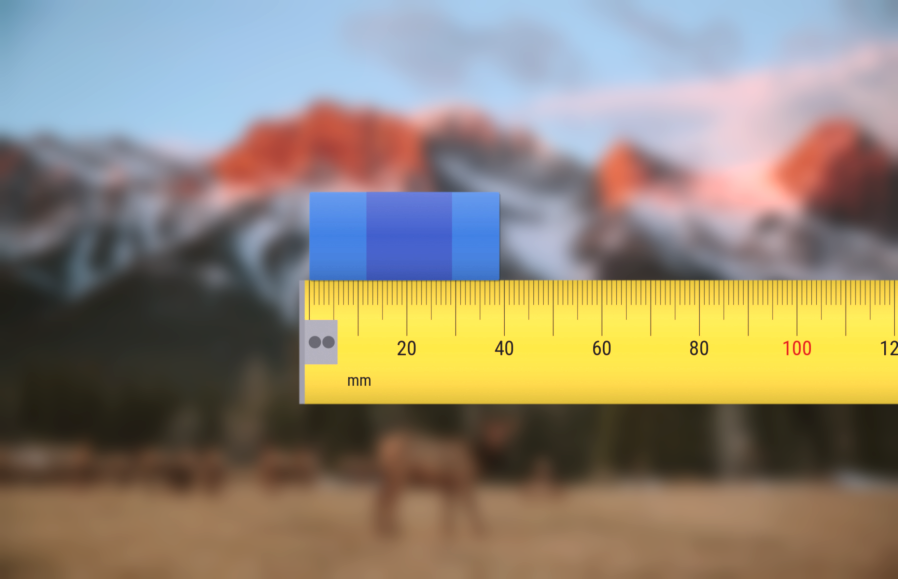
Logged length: 39; mm
